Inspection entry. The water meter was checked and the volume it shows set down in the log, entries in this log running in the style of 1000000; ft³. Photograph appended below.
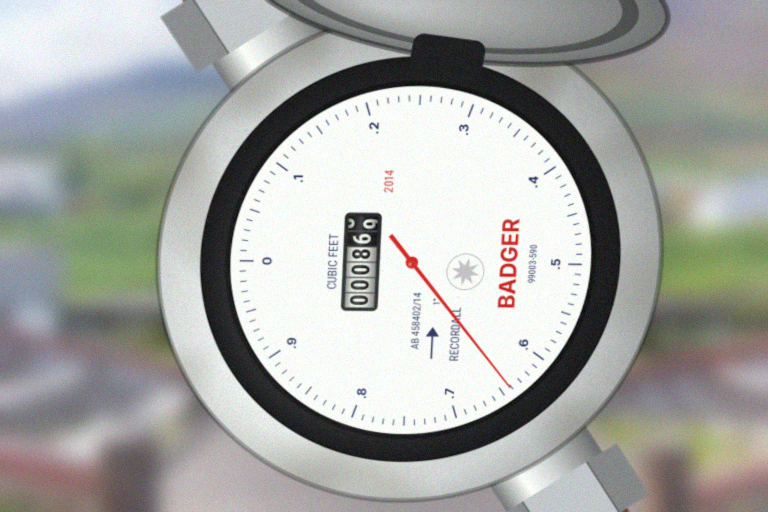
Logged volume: 868.64; ft³
